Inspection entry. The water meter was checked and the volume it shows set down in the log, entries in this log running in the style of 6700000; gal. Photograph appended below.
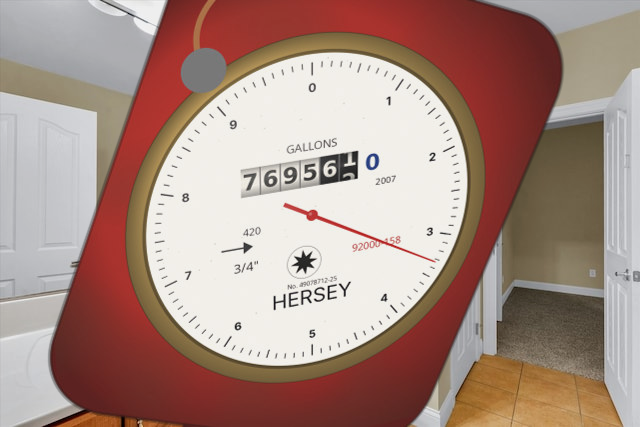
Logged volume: 7695613.3; gal
